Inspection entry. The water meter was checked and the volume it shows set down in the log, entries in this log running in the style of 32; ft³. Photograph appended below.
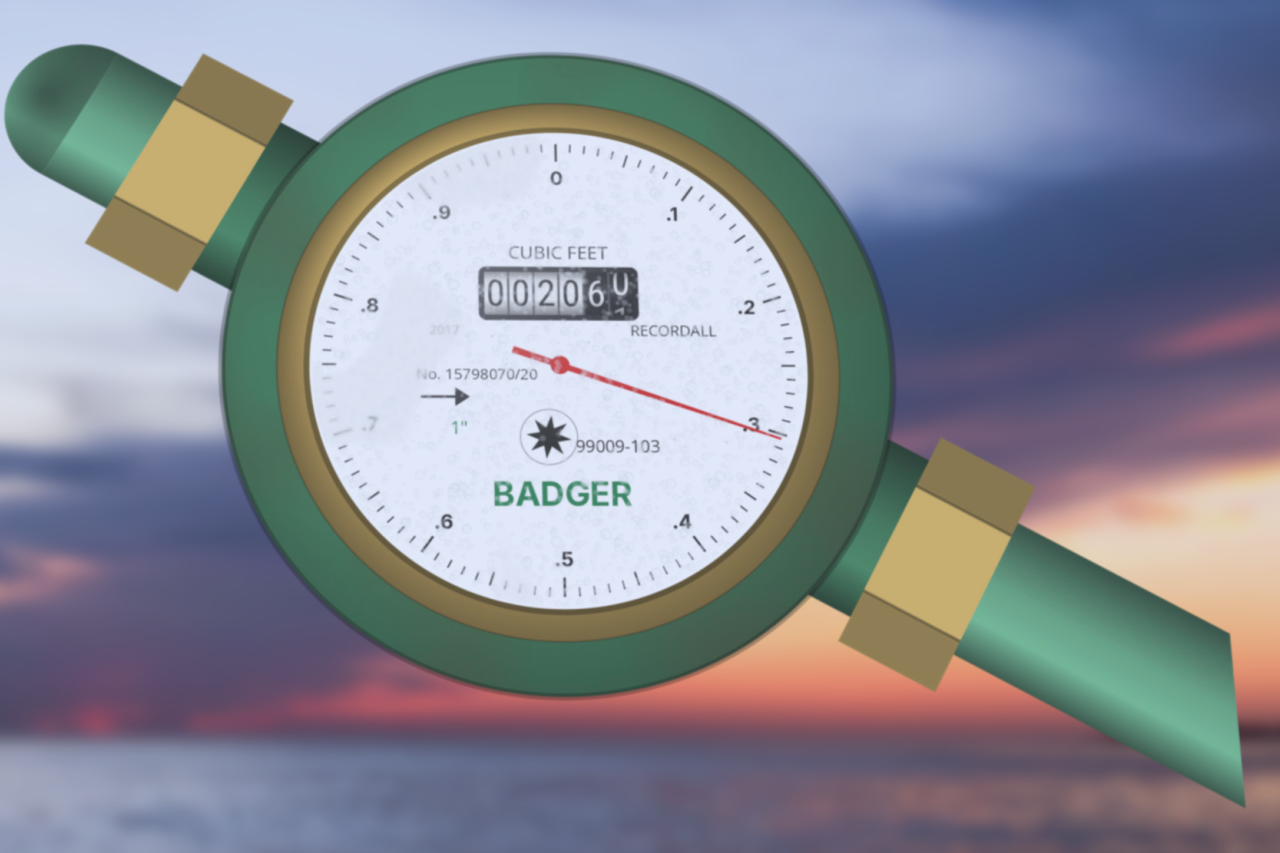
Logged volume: 2060.30; ft³
